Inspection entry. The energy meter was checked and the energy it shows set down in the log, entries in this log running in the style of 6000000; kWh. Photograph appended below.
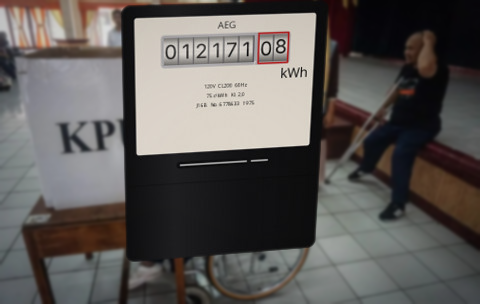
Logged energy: 12171.08; kWh
